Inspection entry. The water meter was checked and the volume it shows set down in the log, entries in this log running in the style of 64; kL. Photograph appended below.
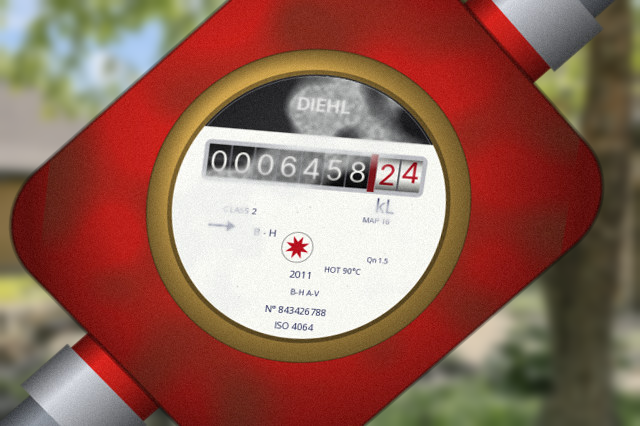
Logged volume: 6458.24; kL
